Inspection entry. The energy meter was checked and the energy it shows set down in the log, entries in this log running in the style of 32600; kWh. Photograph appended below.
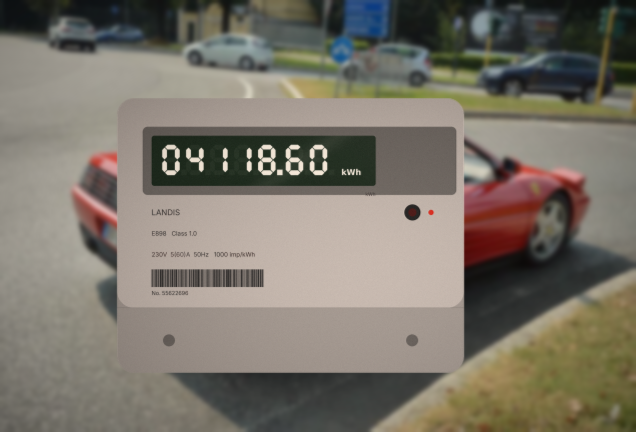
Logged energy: 4118.60; kWh
